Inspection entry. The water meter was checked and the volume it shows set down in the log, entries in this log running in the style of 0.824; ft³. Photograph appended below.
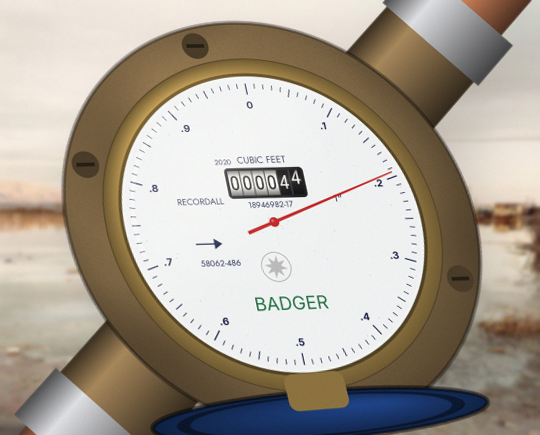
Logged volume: 44.19; ft³
